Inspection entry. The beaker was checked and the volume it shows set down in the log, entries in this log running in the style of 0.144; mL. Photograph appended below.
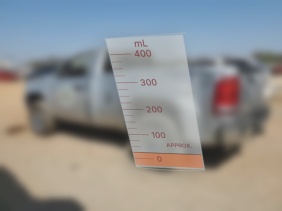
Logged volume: 25; mL
